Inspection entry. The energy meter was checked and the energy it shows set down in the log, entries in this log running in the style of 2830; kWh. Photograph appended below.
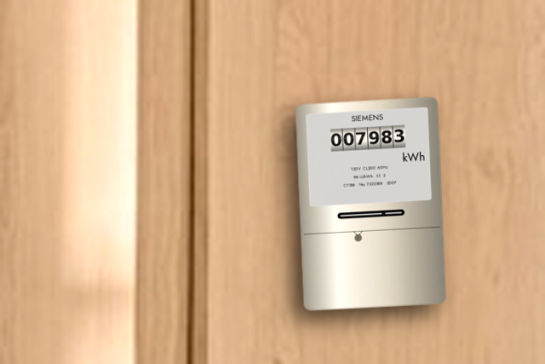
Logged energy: 7983; kWh
